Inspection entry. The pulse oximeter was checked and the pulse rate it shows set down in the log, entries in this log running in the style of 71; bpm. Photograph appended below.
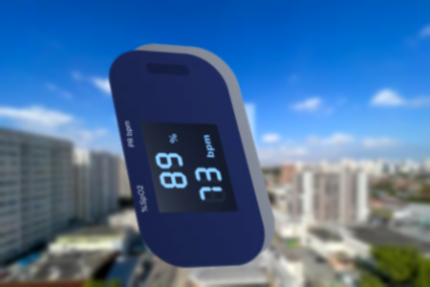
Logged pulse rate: 73; bpm
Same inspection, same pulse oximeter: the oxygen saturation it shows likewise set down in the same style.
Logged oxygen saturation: 89; %
